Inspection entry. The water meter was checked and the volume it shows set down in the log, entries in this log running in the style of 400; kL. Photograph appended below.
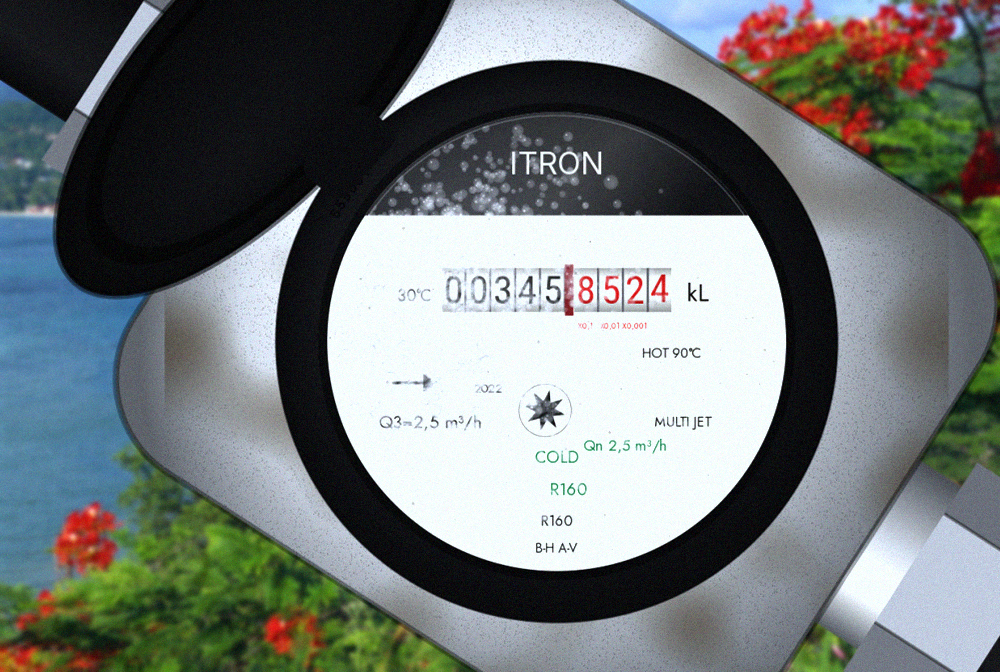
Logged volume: 345.8524; kL
